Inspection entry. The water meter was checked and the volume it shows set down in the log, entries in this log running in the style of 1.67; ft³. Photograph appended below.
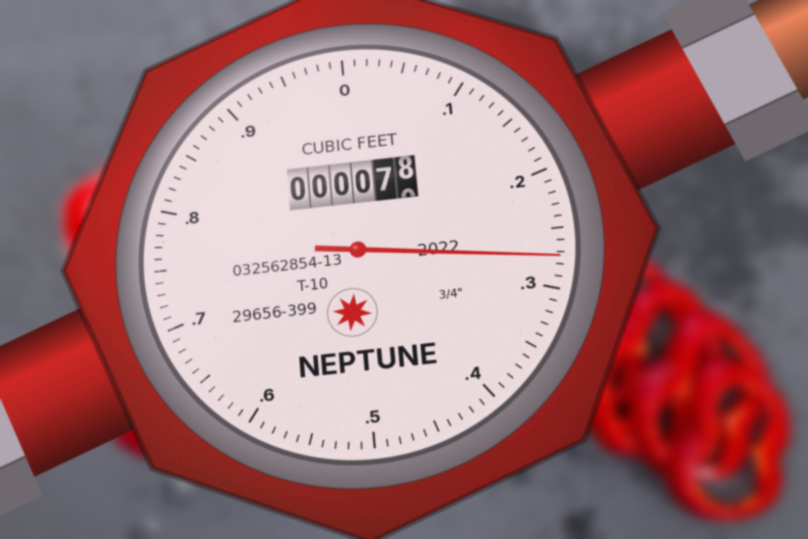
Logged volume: 78.27; ft³
